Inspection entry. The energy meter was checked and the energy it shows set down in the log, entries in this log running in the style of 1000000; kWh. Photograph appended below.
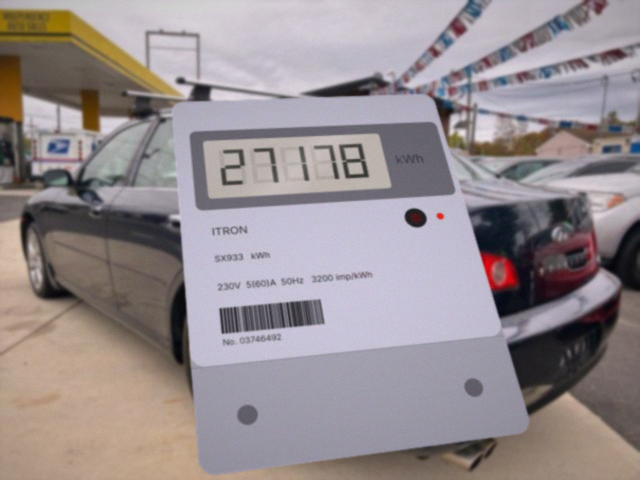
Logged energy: 27178; kWh
